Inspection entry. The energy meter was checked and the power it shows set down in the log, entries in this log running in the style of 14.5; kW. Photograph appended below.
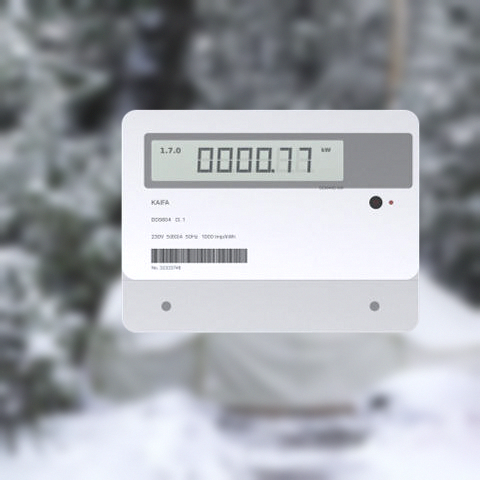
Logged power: 0.77; kW
